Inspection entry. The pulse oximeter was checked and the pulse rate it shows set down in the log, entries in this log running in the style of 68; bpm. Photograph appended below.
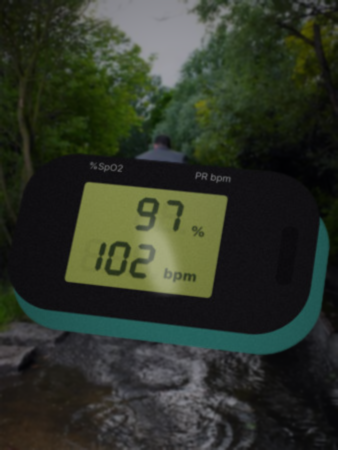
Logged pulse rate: 102; bpm
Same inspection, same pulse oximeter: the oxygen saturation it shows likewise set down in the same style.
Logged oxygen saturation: 97; %
